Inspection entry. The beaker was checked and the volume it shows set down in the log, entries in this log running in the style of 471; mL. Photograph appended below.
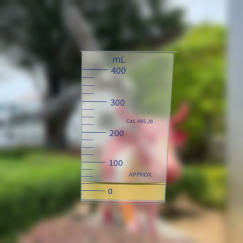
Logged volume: 25; mL
